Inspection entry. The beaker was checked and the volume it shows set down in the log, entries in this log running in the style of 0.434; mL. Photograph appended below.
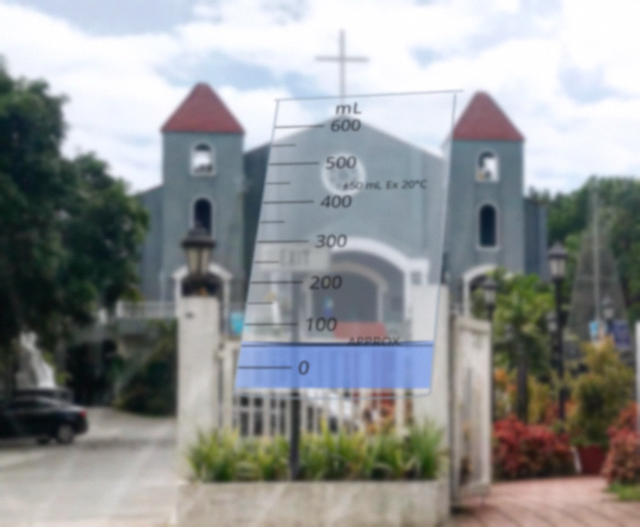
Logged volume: 50; mL
